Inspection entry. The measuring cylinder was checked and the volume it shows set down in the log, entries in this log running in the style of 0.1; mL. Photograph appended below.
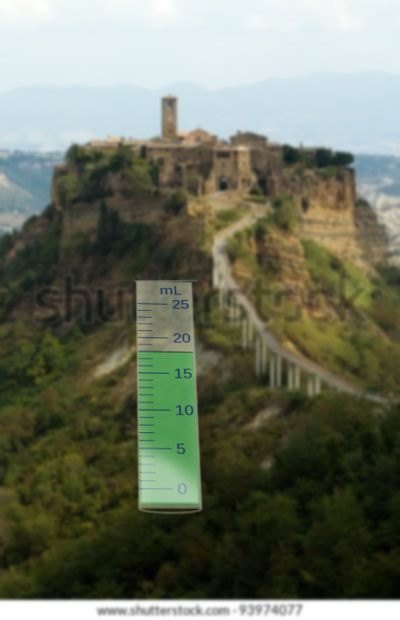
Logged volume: 18; mL
